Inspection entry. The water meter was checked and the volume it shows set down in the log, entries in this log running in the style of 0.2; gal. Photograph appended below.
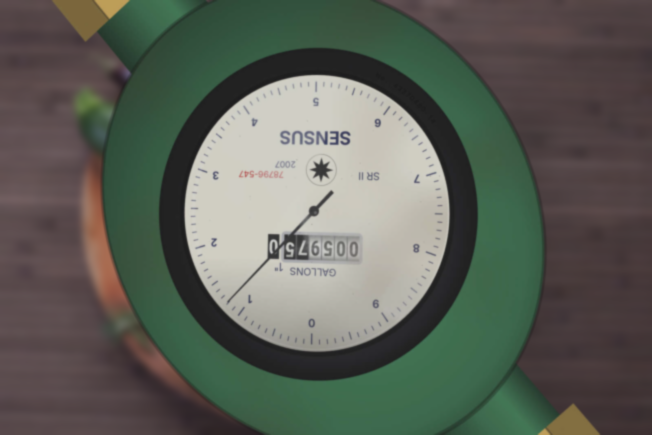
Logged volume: 59751.2; gal
